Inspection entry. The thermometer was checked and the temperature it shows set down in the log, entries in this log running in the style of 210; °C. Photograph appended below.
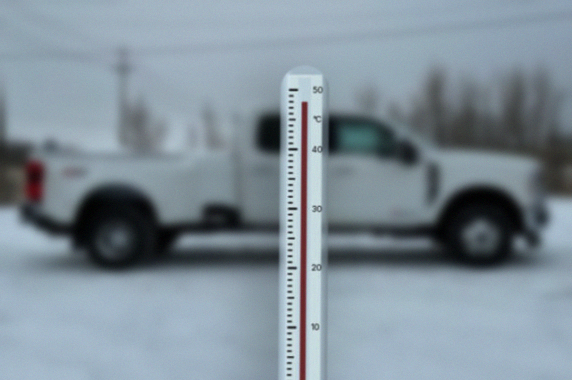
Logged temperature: 48; °C
